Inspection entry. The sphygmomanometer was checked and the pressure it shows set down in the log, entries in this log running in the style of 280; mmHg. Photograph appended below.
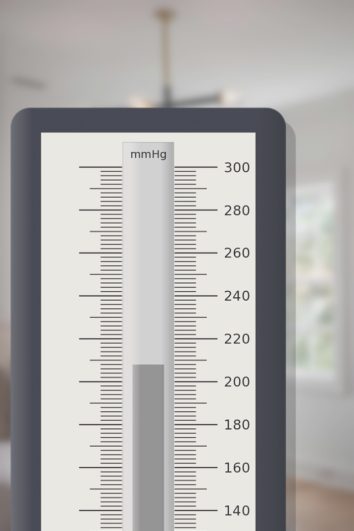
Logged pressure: 208; mmHg
